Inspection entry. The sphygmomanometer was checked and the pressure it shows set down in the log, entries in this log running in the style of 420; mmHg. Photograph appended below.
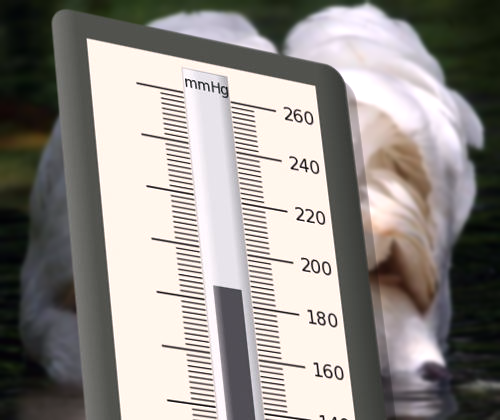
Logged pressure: 186; mmHg
